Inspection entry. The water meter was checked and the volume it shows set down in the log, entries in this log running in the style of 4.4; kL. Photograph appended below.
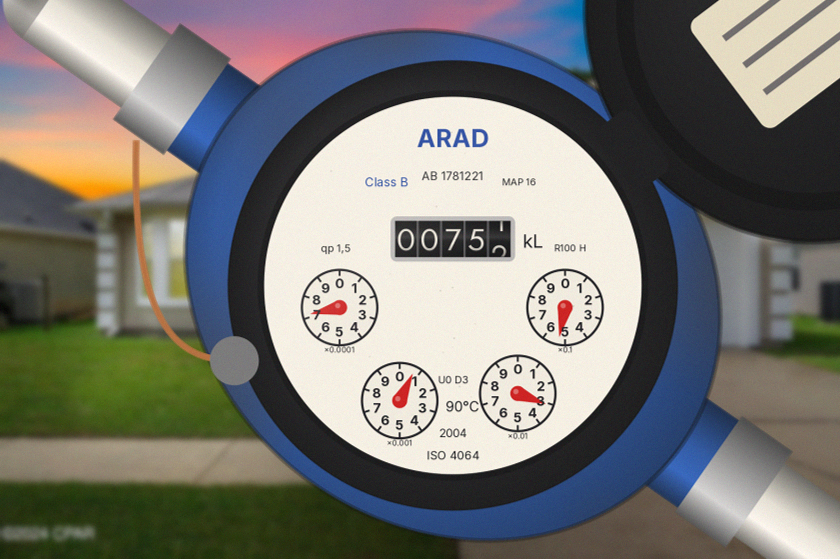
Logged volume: 751.5307; kL
